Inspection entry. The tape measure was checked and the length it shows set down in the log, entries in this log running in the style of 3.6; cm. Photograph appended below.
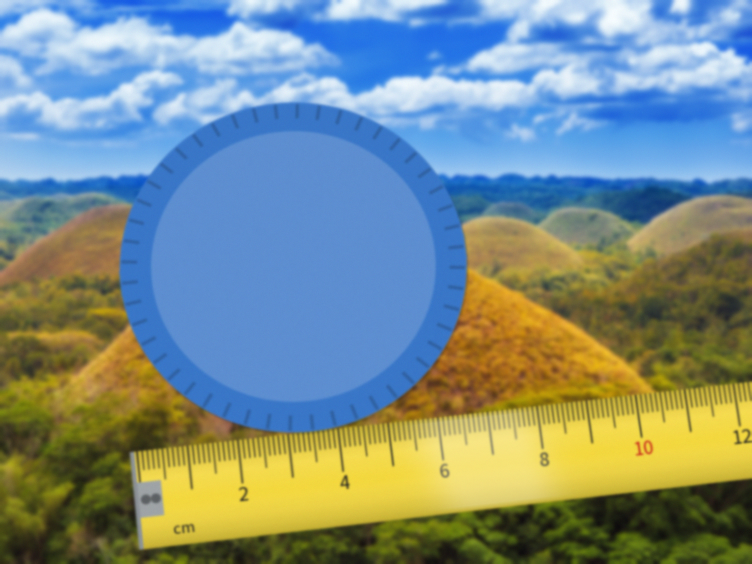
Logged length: 7; cm
